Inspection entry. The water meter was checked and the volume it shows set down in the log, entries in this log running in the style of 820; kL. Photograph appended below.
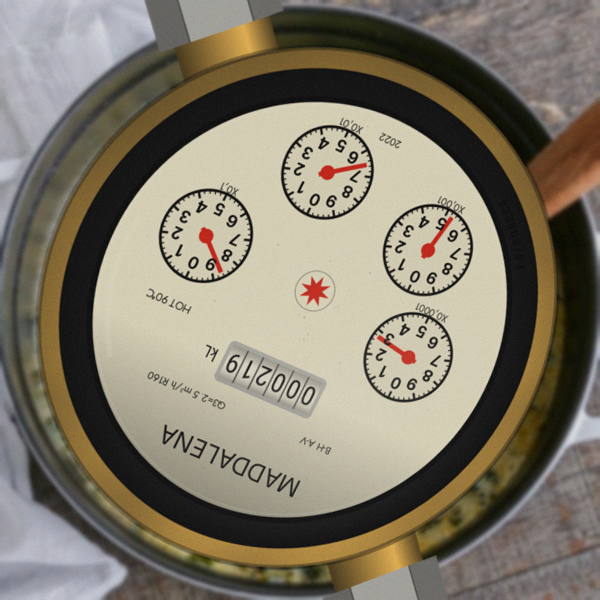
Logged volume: 219.8652; kL
